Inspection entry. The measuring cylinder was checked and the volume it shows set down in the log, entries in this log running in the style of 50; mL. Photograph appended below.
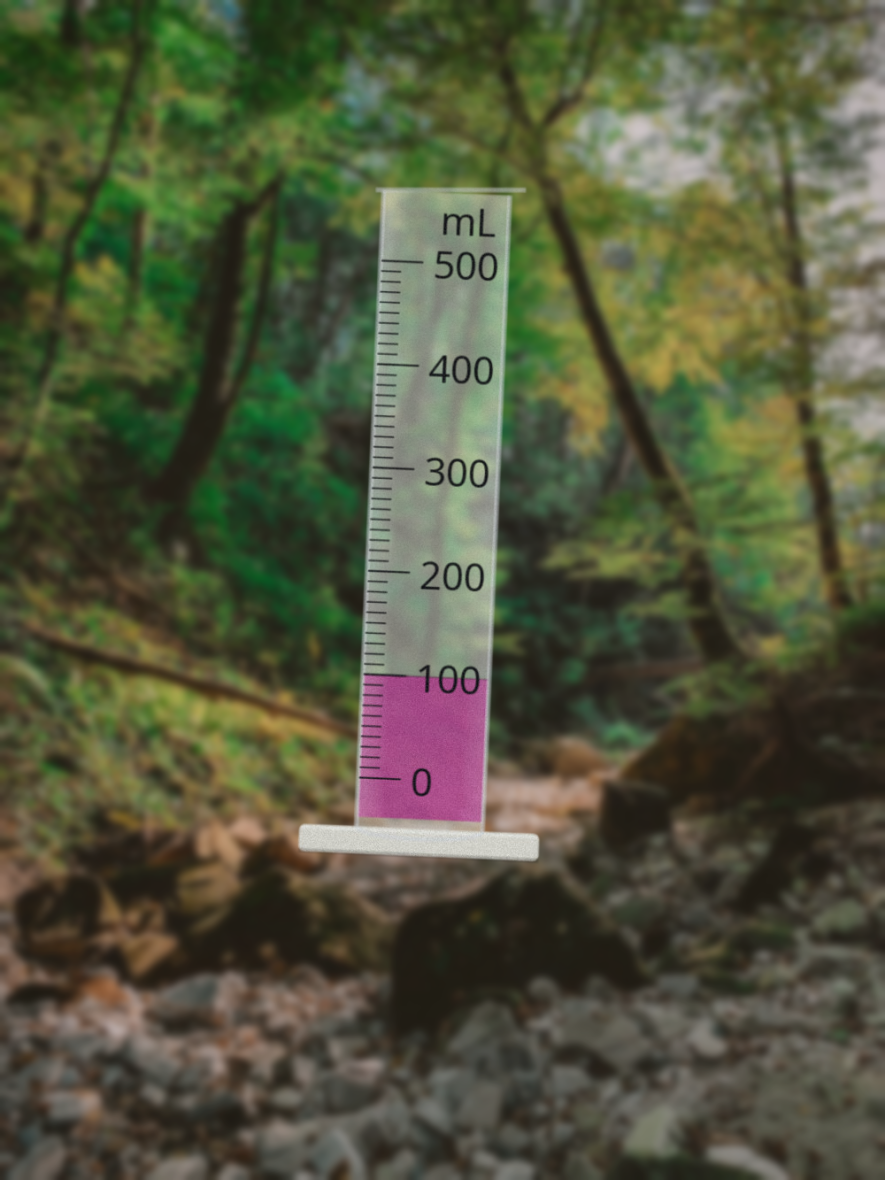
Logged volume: 100; mL
